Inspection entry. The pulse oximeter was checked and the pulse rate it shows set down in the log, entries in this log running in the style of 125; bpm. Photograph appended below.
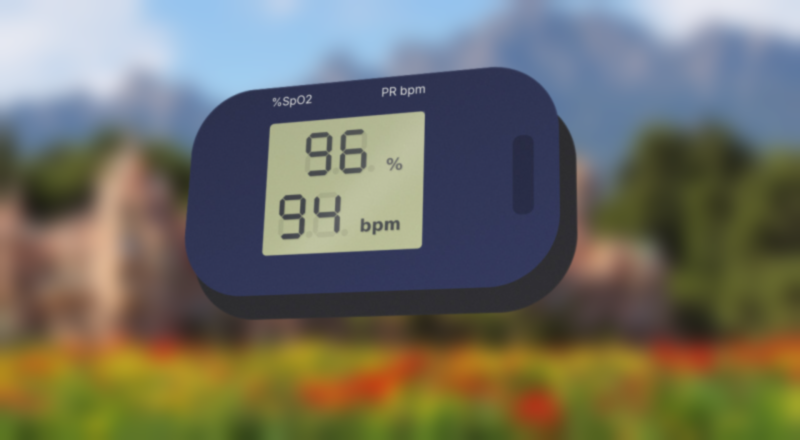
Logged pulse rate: 94; bpm
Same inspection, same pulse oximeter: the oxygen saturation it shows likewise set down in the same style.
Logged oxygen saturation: 96; %
